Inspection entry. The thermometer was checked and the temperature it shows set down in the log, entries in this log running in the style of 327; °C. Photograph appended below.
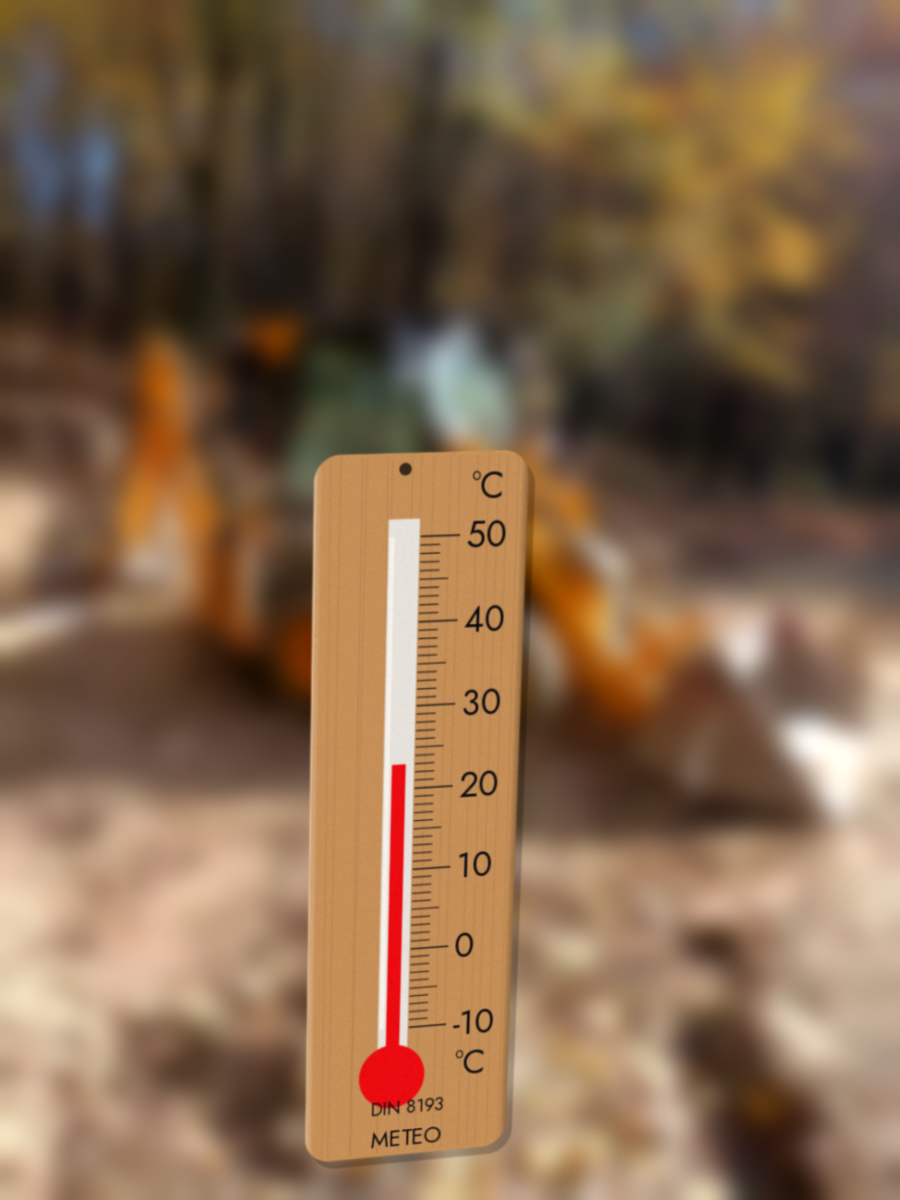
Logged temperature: 23; °C
